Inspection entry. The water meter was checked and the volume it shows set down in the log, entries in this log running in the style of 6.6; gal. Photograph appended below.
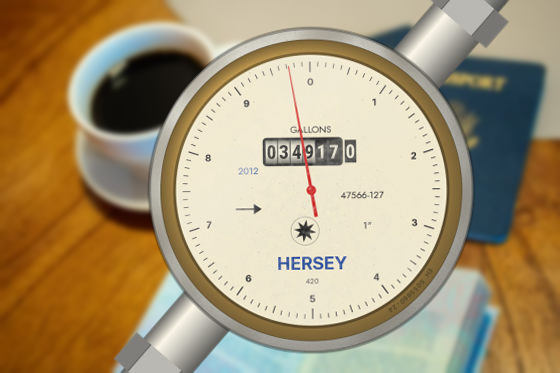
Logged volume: 349169.7; gal
